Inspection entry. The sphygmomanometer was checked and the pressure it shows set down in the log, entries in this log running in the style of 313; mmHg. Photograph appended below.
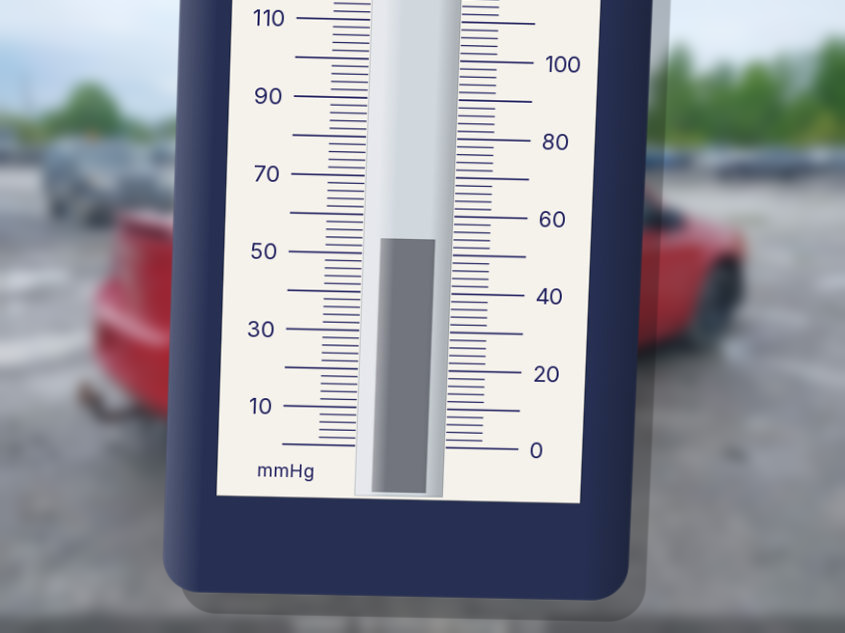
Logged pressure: 54; mmHg
